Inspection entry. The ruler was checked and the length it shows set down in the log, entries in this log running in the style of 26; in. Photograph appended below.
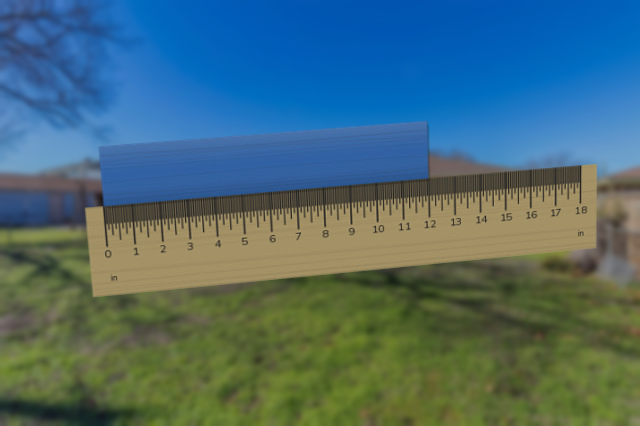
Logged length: 12; in
